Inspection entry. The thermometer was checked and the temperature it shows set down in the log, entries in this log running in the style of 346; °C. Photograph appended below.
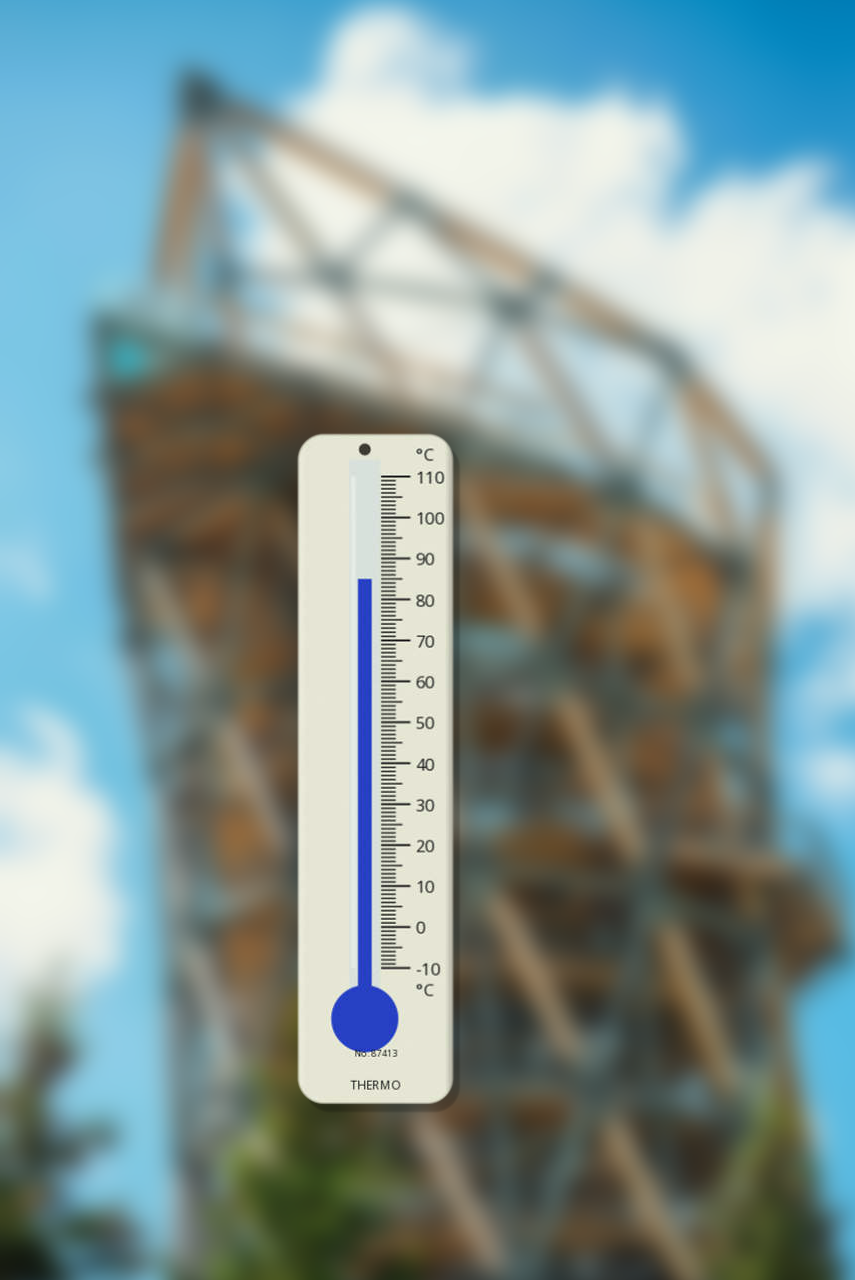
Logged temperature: 85; °C
